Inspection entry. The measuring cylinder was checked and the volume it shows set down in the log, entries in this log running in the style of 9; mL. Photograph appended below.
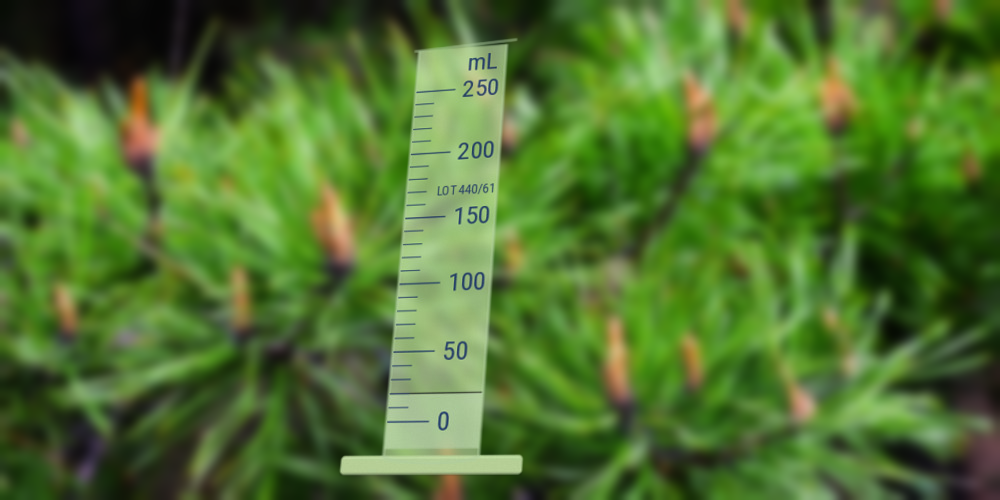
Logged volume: 20; mL
